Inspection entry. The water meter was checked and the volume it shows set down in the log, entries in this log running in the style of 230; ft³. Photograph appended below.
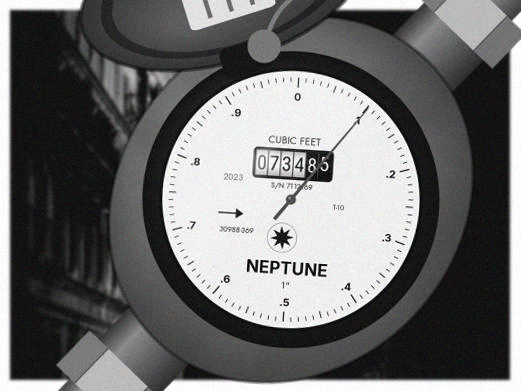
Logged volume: 73485.10; ft³
